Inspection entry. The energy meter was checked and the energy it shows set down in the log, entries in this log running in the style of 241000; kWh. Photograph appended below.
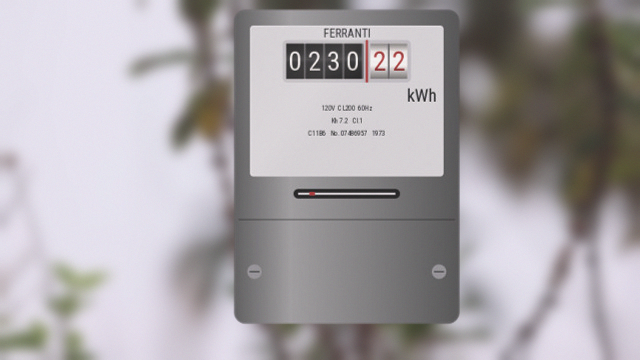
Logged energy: 230.22; kWh
